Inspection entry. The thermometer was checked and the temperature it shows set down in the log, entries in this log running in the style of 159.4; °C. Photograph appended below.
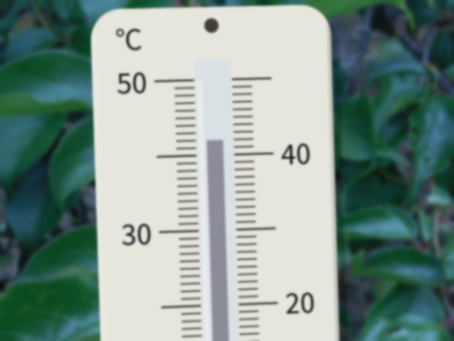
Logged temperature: 42; °C
